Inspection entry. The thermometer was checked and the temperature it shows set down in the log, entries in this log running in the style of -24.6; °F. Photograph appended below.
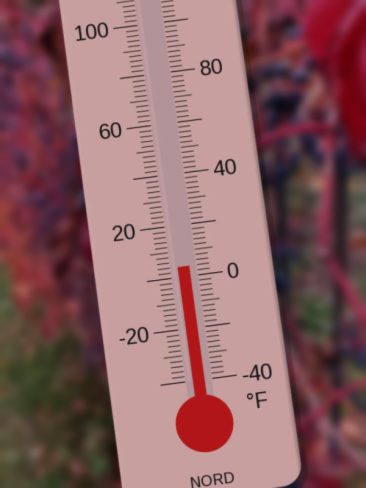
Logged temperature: 4; °F
